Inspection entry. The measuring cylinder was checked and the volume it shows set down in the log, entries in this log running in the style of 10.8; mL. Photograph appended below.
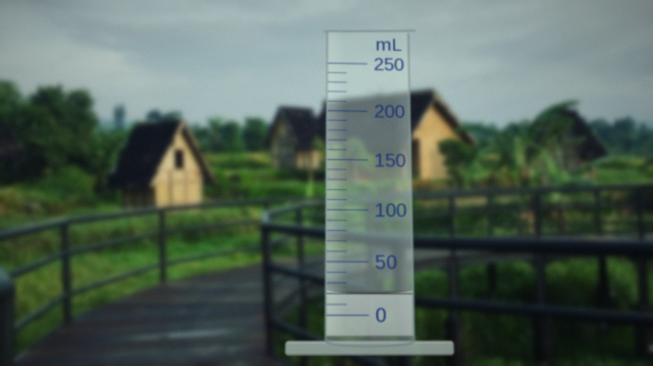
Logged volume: 20; mL
